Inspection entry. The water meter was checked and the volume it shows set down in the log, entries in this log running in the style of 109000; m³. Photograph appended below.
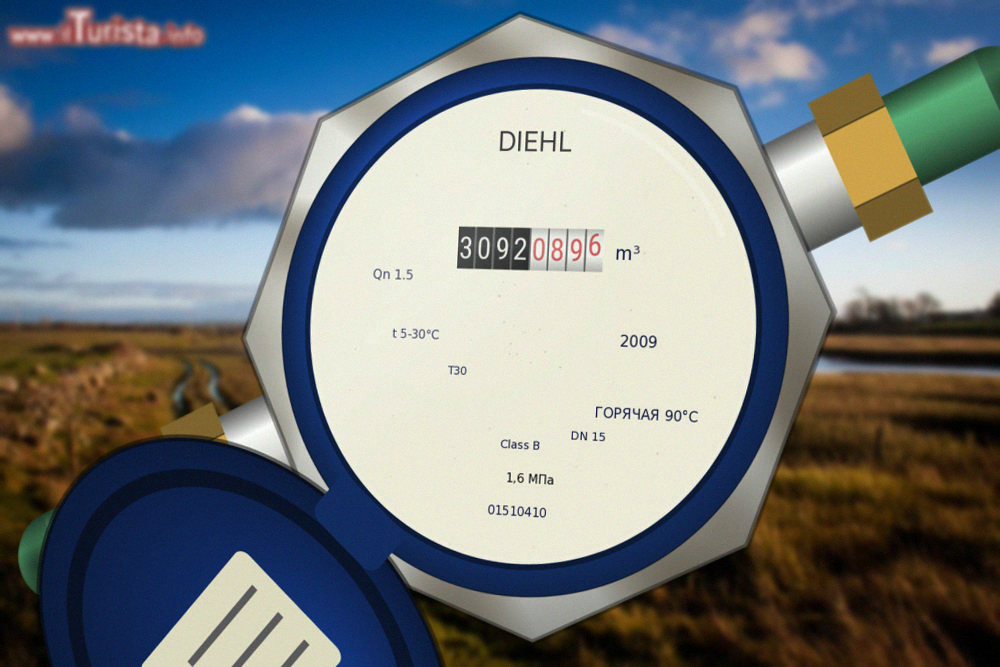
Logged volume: 3092.0896; m³
